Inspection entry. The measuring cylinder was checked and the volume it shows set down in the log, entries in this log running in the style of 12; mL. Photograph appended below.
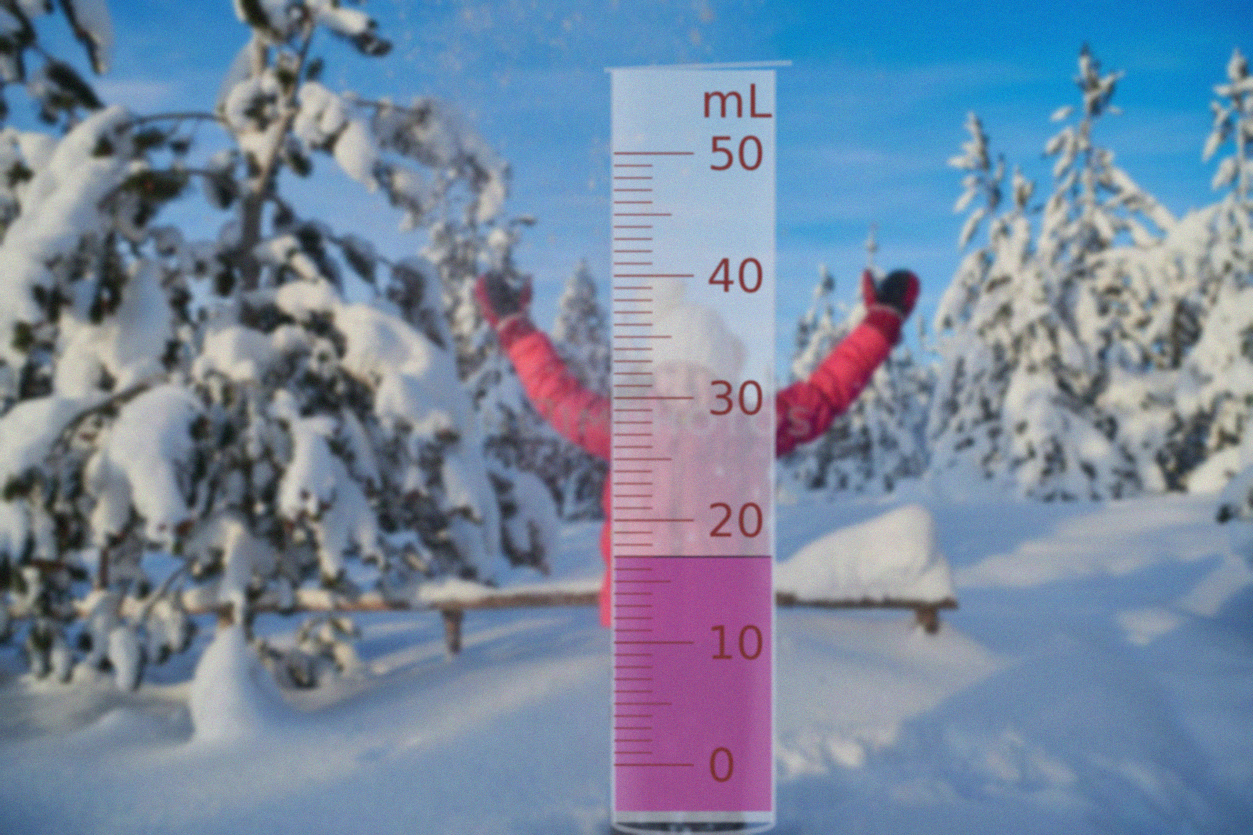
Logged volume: 17; mL
